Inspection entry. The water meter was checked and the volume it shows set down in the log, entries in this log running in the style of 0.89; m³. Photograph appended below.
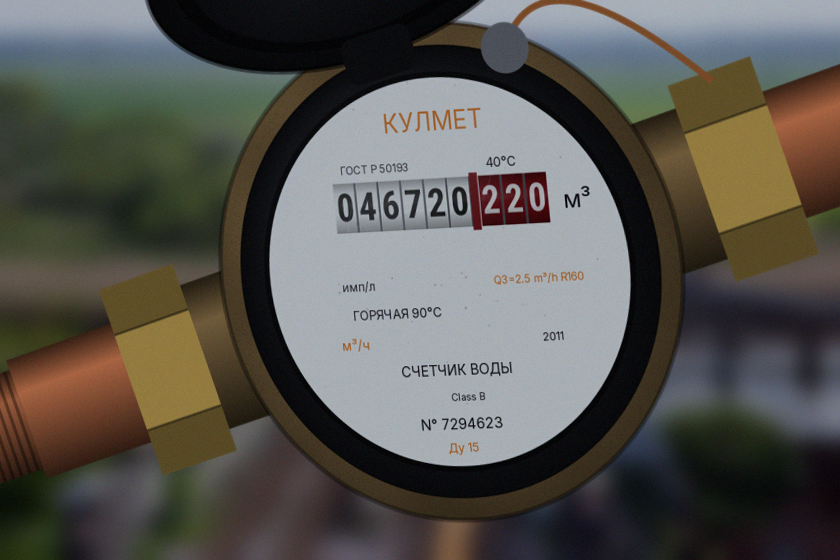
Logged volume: 46720.220; m³
